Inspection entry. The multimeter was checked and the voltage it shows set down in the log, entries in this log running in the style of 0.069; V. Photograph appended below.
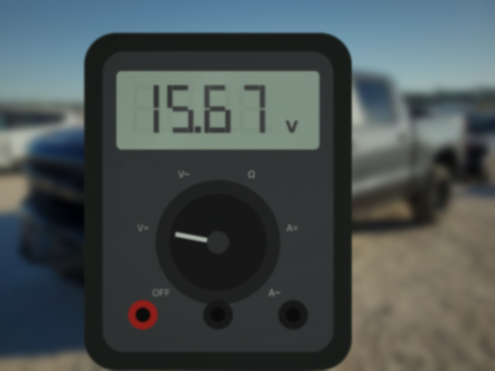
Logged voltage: 15.67; V
